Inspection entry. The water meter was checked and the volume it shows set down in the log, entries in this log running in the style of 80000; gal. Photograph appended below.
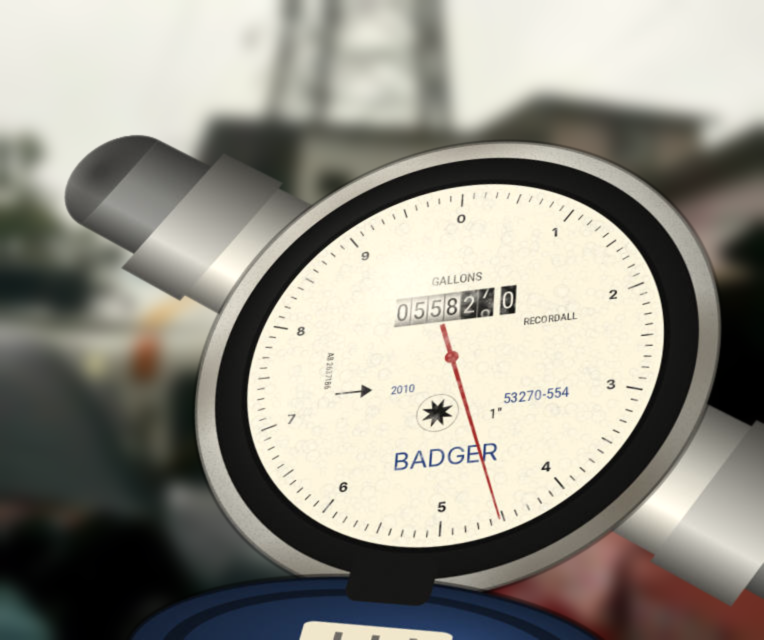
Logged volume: 558274.5; gal
